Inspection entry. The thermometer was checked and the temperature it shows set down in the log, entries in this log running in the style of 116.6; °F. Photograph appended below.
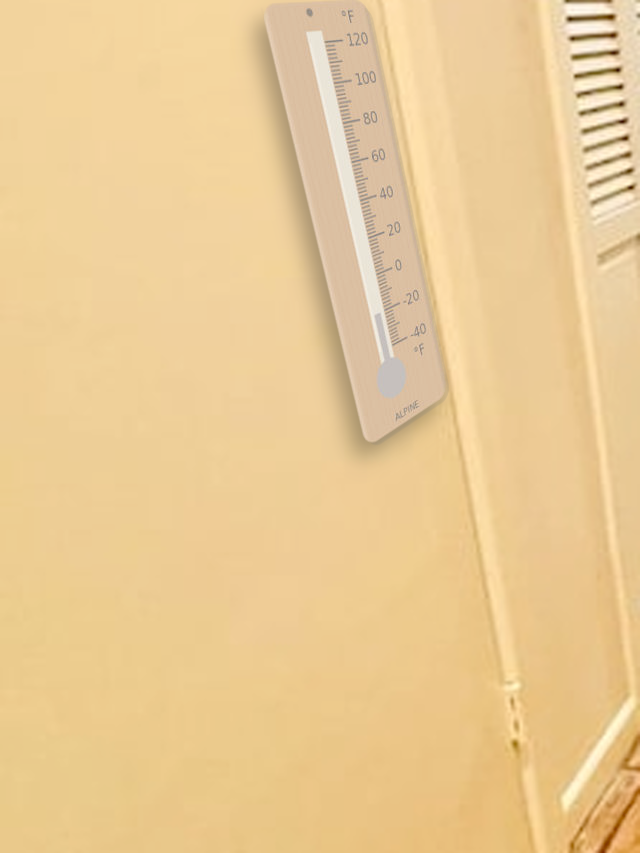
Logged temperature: -20; °F
